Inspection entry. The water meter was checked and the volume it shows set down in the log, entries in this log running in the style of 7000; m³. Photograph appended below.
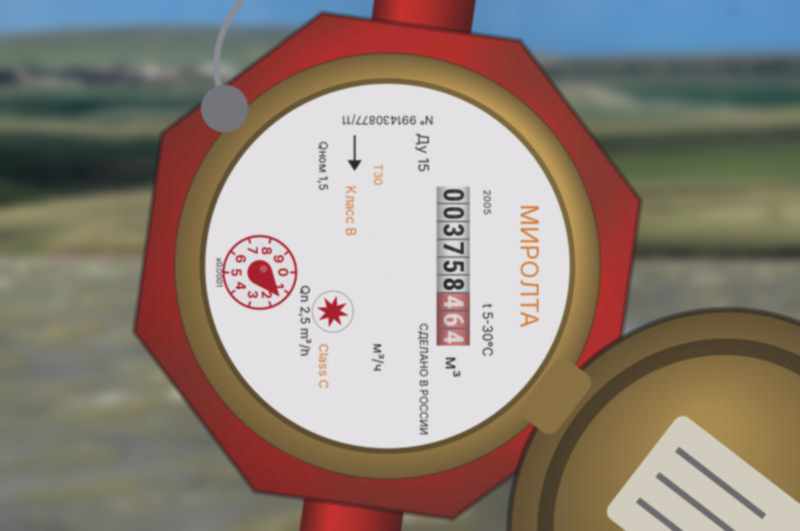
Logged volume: 3758.4641; m³
